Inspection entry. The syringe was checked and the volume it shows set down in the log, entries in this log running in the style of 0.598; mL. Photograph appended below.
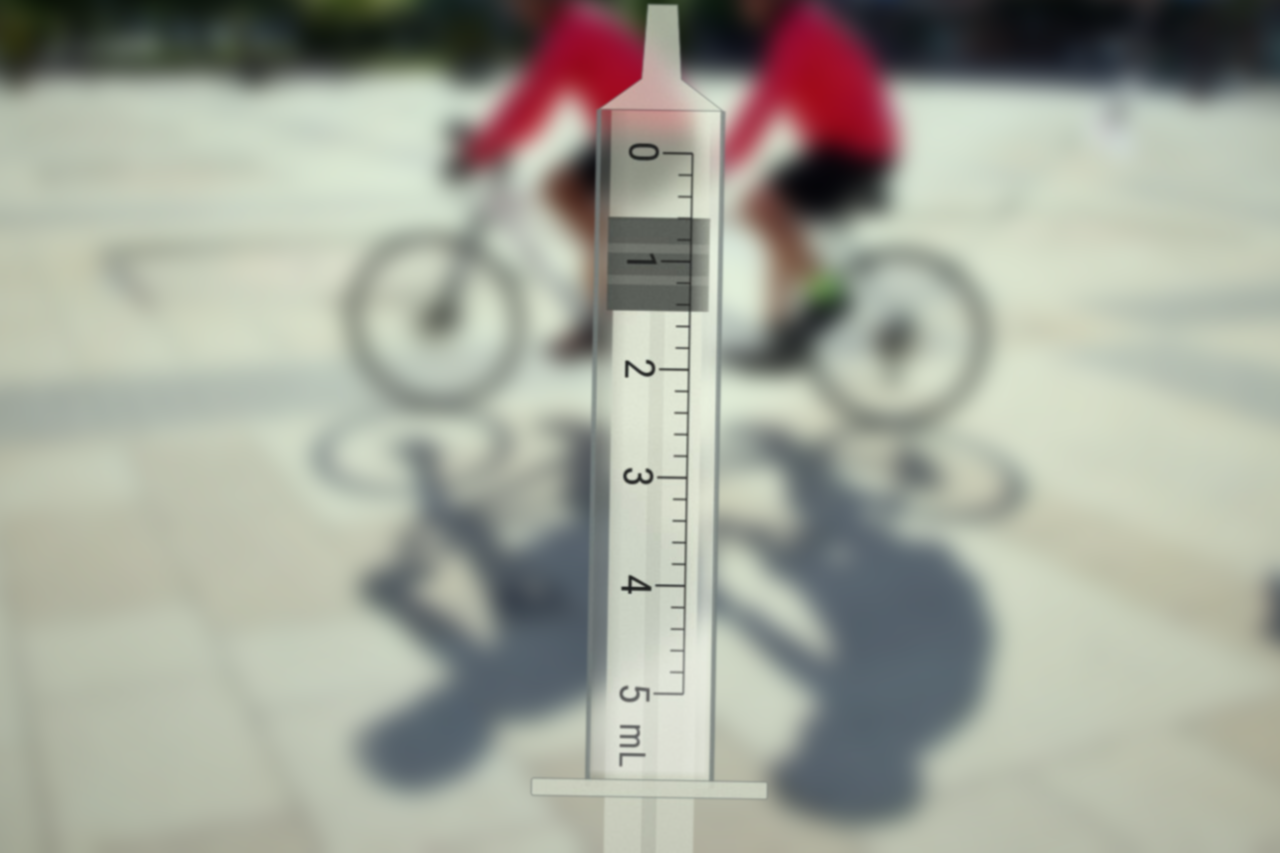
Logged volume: 0.6; mL
